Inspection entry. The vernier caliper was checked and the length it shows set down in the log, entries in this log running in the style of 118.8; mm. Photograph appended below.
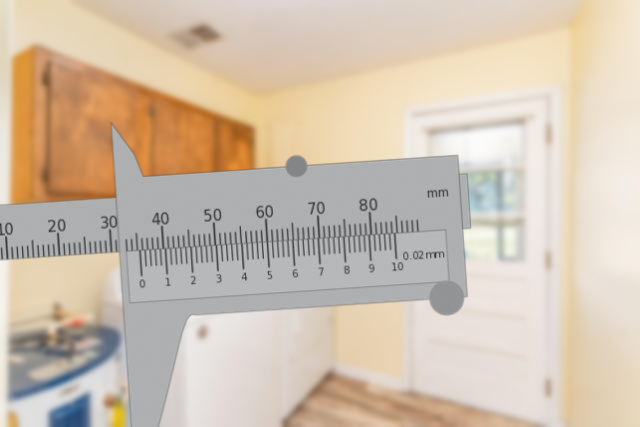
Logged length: 35.5; mm
